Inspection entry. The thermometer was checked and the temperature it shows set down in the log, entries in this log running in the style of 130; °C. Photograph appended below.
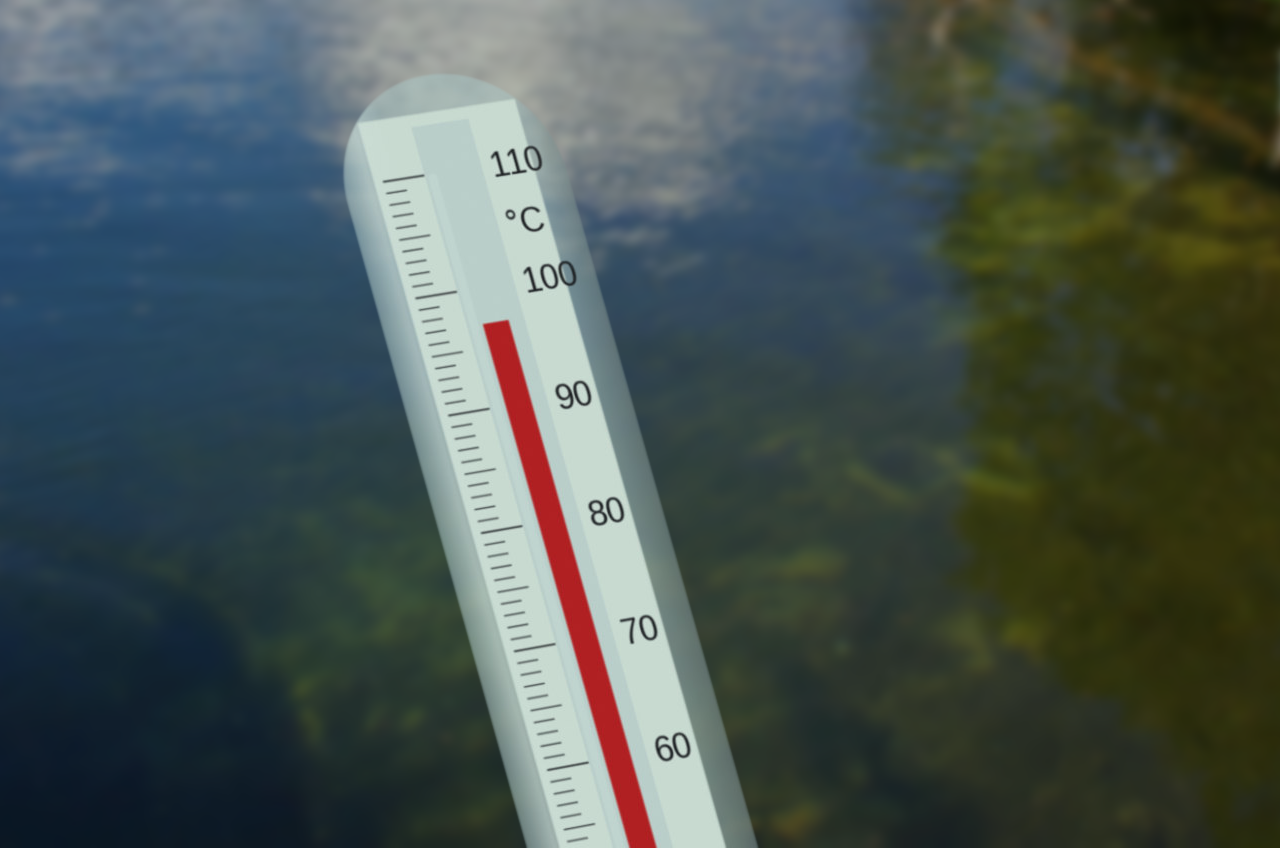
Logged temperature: 97; °C
